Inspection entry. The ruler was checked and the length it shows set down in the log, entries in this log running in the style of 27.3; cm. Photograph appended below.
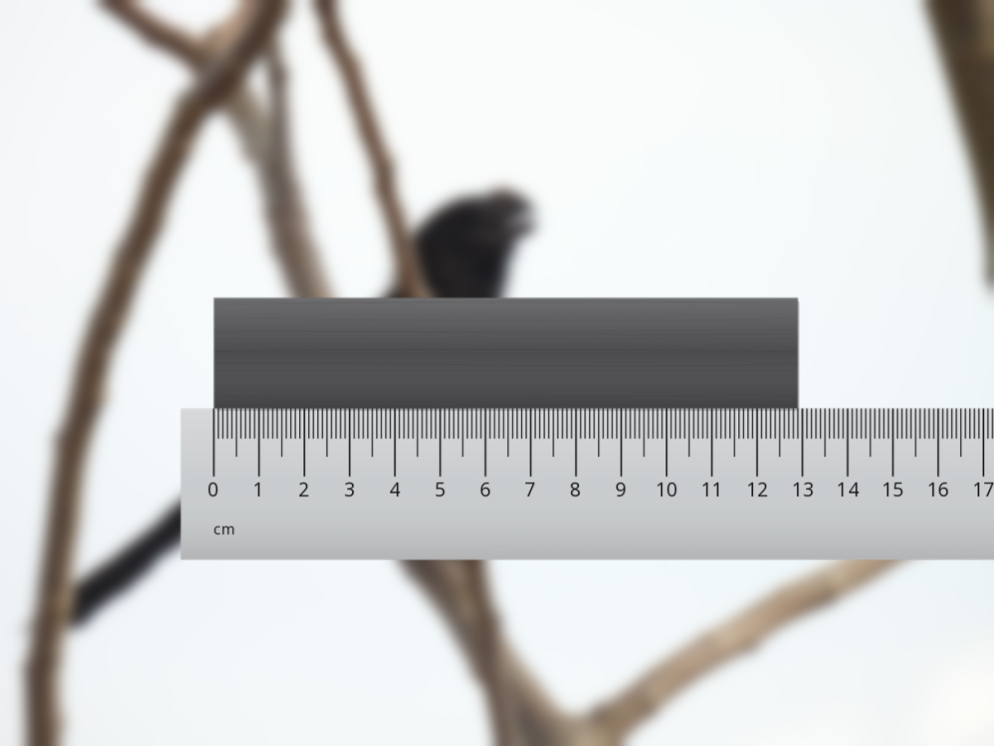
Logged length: 12.9; cm
